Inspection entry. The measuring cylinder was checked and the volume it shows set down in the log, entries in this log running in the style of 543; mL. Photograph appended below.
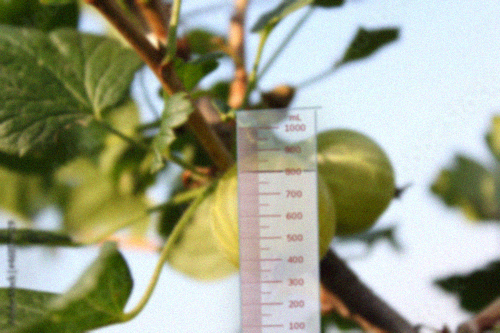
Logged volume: 800; mL
